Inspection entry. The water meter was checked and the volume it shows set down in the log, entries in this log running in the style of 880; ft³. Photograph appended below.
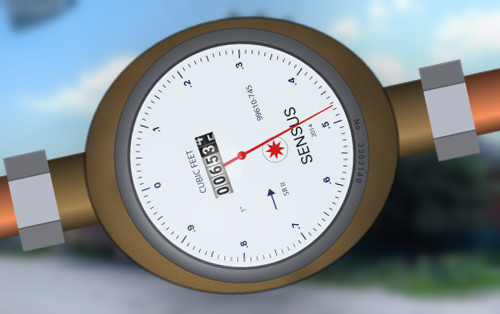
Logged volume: 6534.47; ft³
